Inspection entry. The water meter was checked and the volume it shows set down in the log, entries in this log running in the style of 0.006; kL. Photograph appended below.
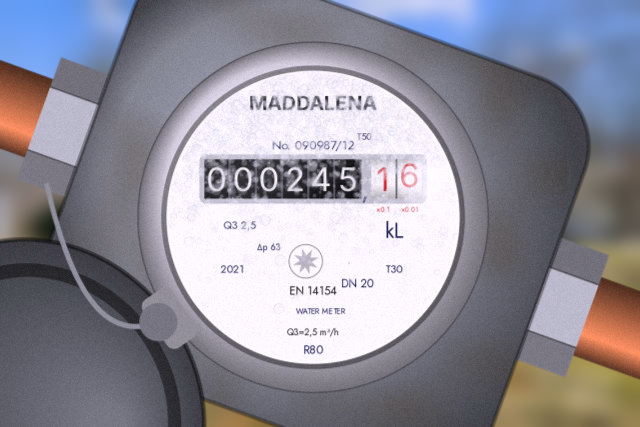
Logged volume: 245.16; kL
